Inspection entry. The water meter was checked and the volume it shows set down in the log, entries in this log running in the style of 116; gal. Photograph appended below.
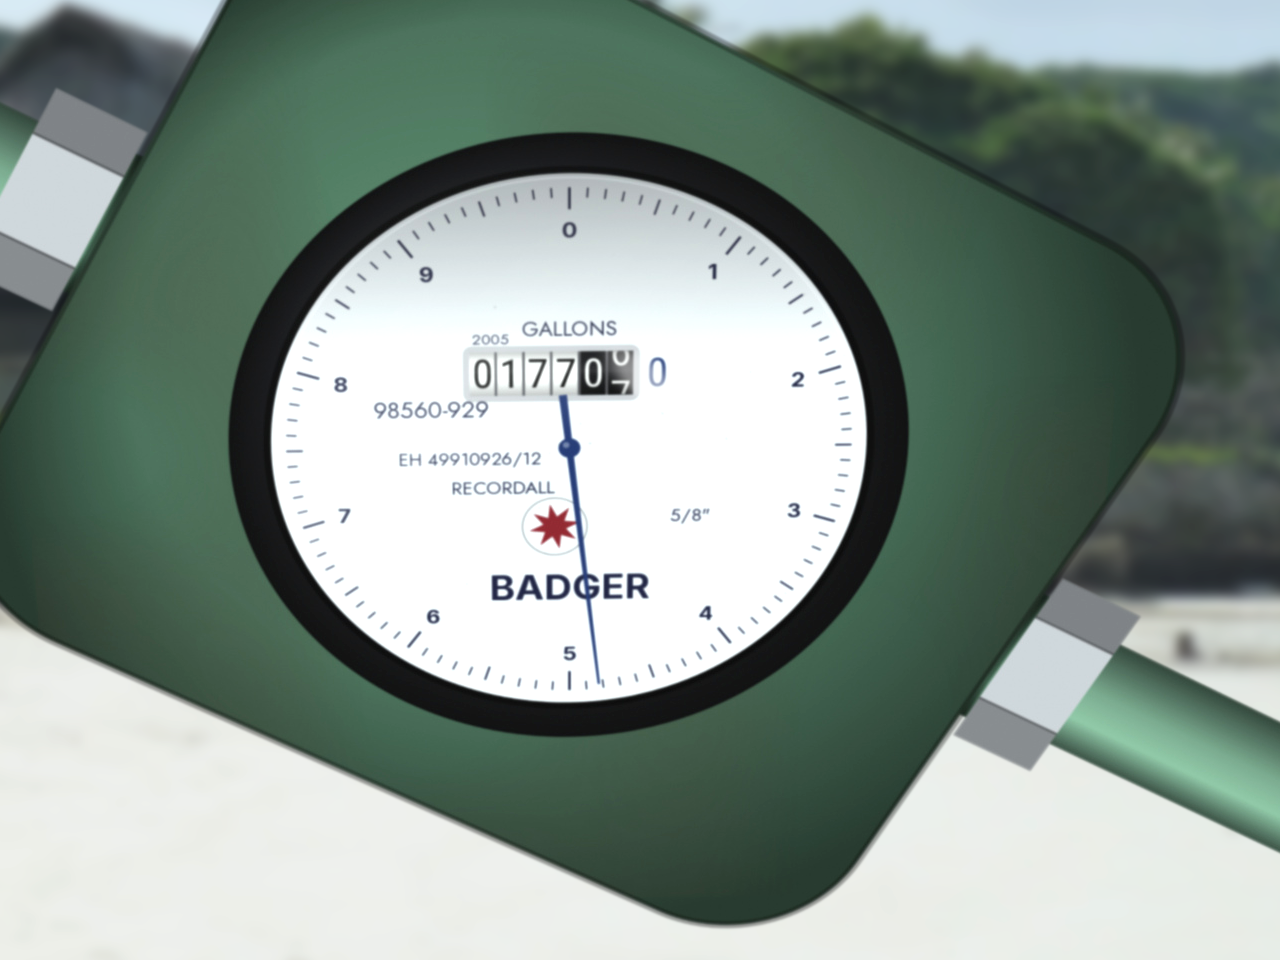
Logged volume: 177064.8; gal
